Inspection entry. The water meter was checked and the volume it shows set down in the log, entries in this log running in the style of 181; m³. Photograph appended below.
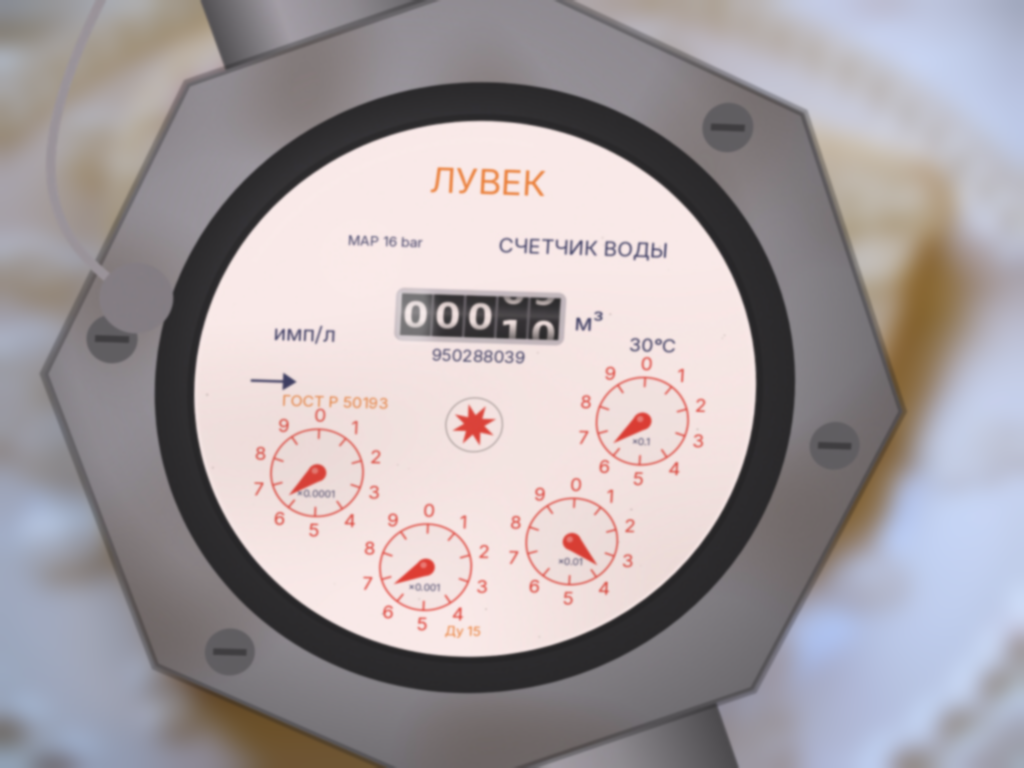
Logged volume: 9.6366; m³
